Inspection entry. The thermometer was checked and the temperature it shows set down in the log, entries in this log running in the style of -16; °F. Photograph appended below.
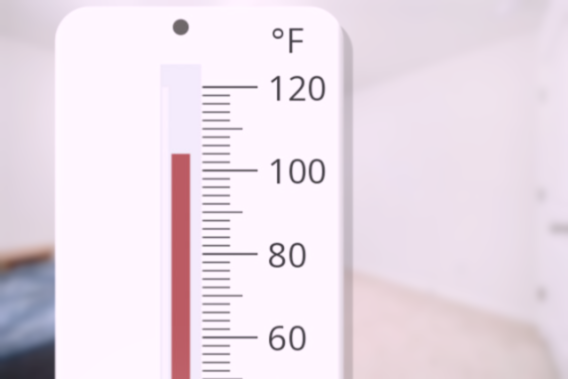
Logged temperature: 104; °F
